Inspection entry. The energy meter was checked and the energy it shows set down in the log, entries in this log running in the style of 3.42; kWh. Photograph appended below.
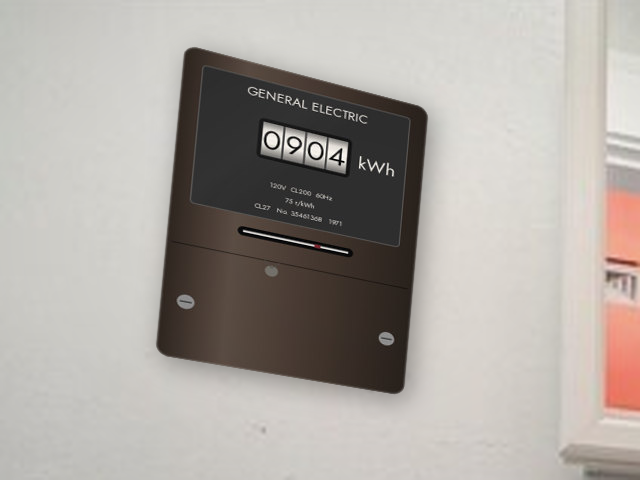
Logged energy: 904; kWh
